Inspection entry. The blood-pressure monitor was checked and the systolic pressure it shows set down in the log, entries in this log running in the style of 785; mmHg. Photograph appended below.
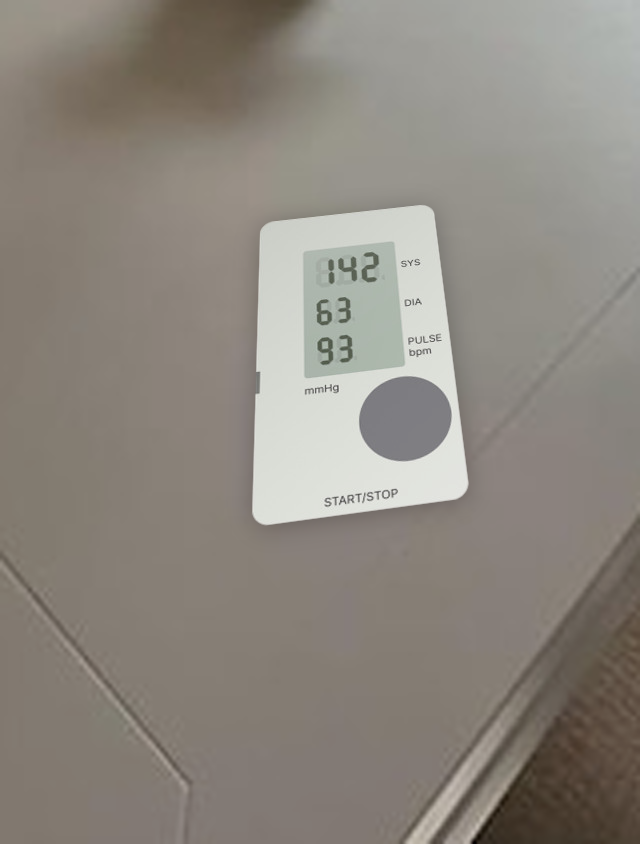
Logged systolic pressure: 142; mmHg
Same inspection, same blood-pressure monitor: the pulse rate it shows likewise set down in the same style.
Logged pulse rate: 93; bpm
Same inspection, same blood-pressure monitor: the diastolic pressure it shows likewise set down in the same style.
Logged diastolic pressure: 63; mmHg
